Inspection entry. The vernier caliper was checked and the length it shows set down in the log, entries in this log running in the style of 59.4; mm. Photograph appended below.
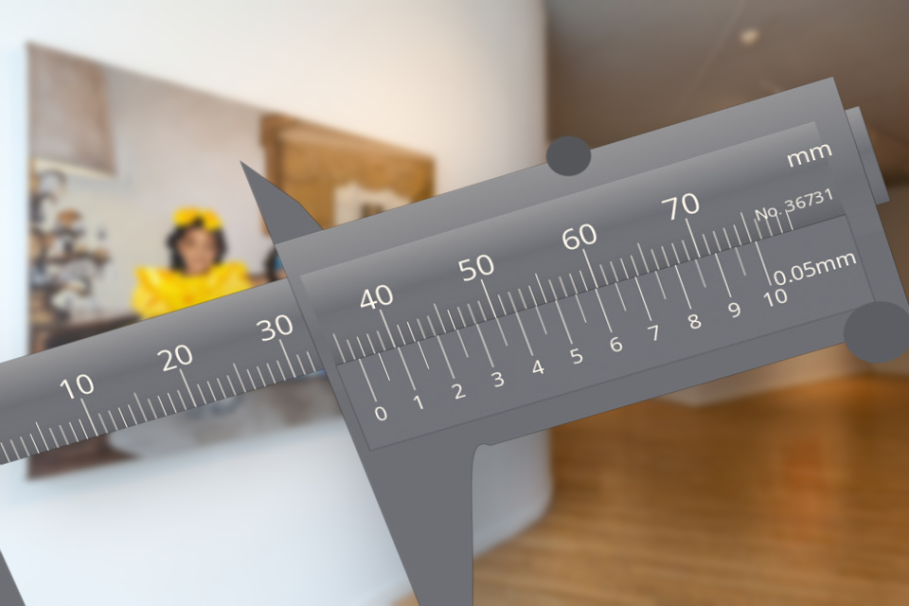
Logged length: 36.4; mm
